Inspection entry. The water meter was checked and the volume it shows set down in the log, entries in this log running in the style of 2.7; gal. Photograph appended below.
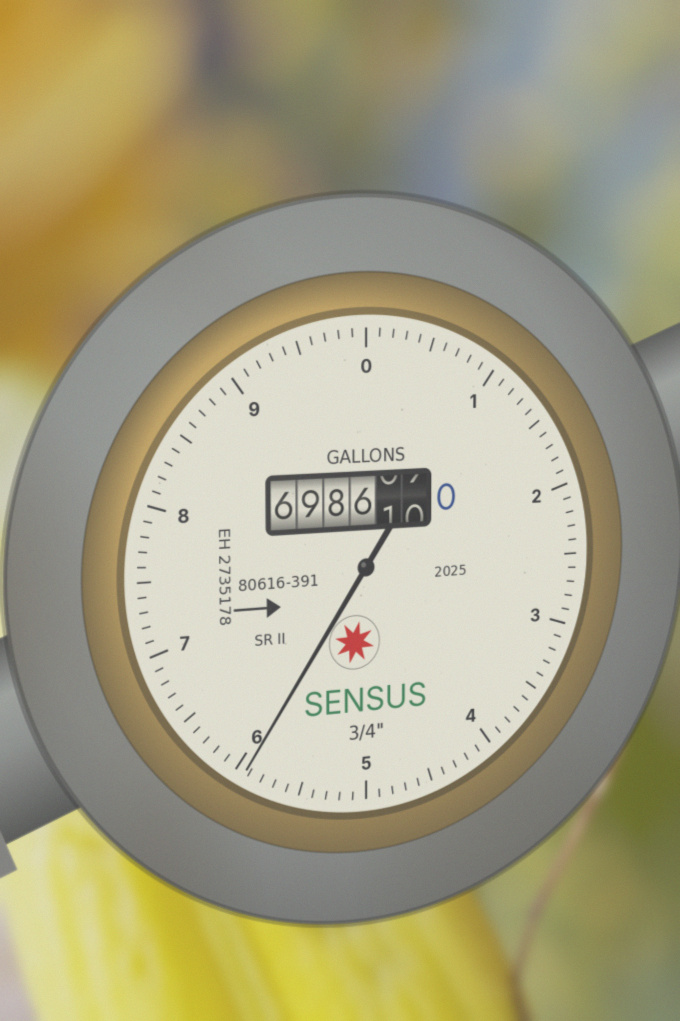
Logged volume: 6986095.9; gal
